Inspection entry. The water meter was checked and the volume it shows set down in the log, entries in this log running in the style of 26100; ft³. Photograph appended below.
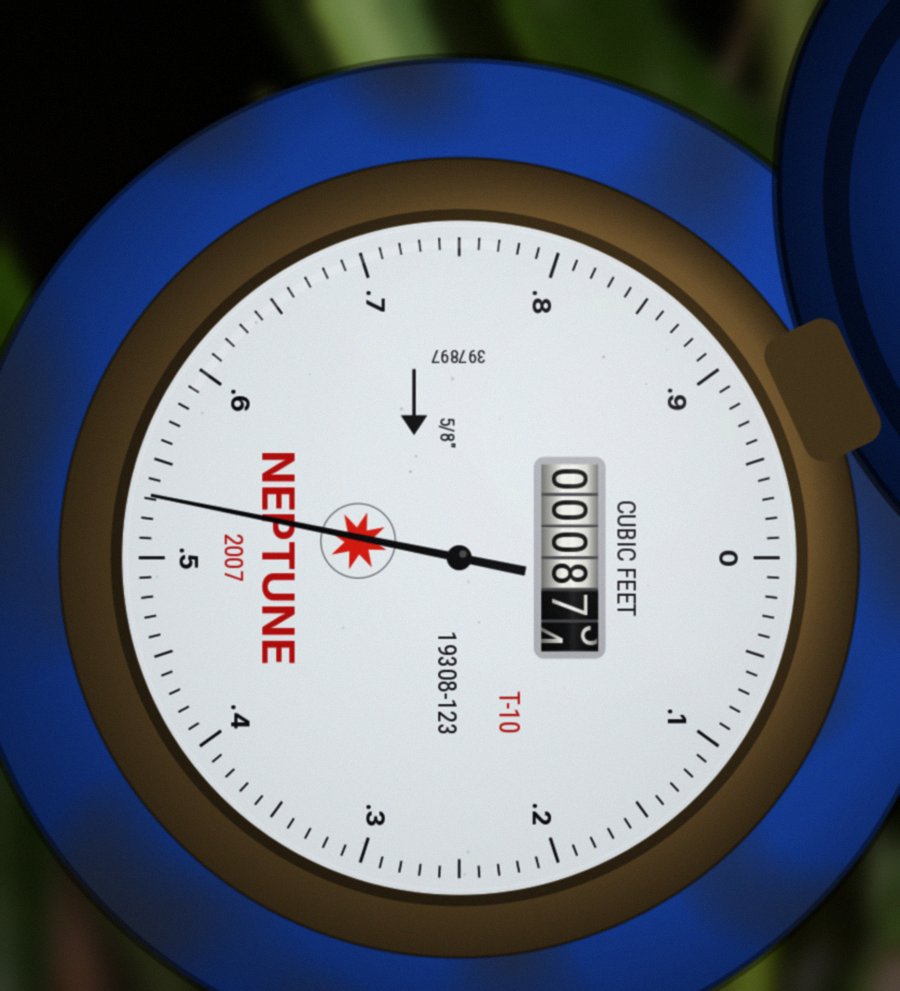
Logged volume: 873.53; ft³
